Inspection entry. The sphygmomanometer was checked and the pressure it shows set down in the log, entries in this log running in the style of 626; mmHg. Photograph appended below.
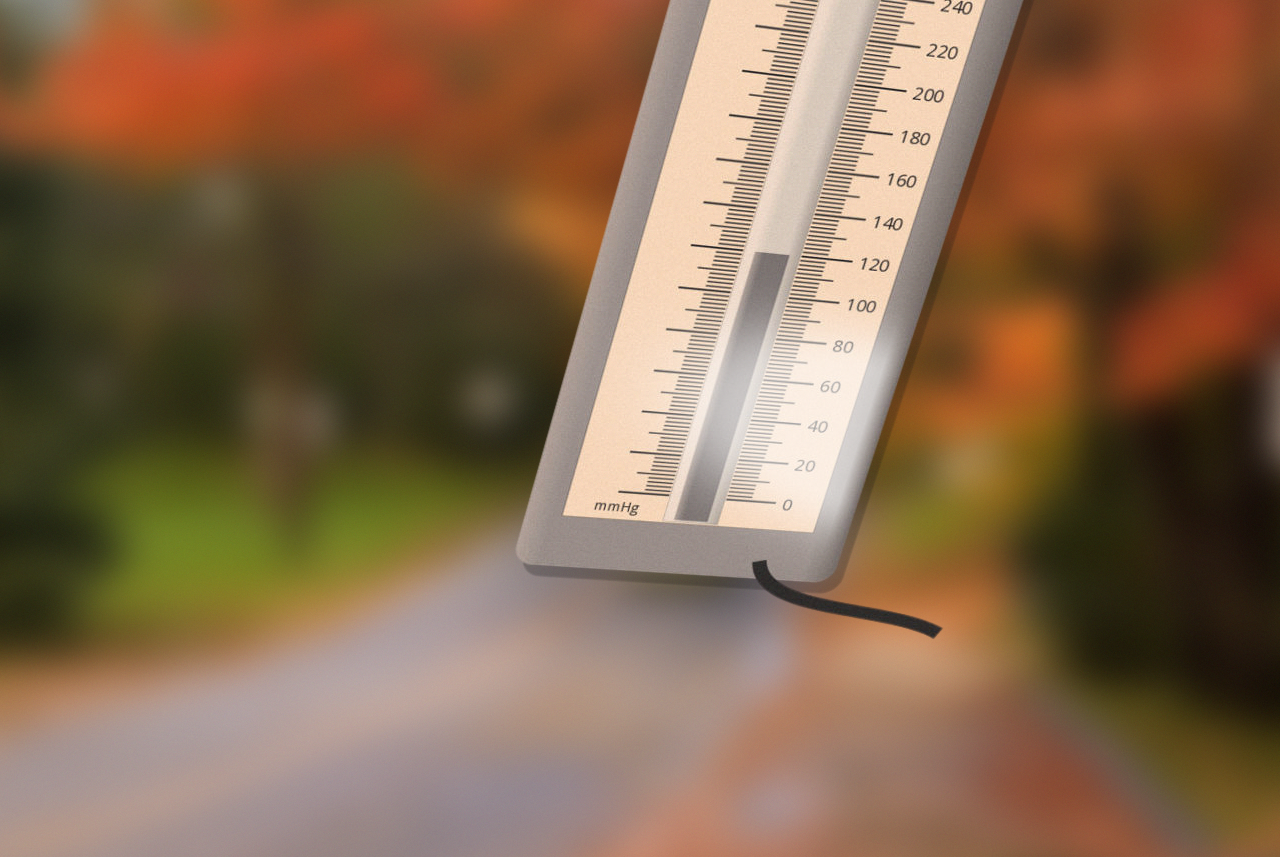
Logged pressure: 120; mmHg
